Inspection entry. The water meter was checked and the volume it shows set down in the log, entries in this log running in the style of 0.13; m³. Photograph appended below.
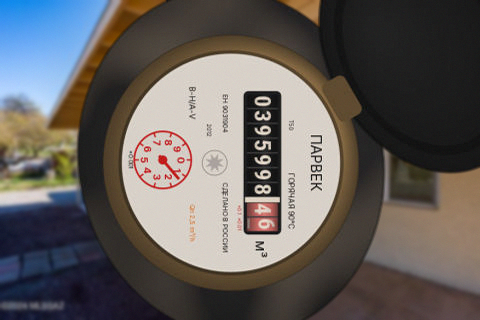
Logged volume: 395998.461; m³
